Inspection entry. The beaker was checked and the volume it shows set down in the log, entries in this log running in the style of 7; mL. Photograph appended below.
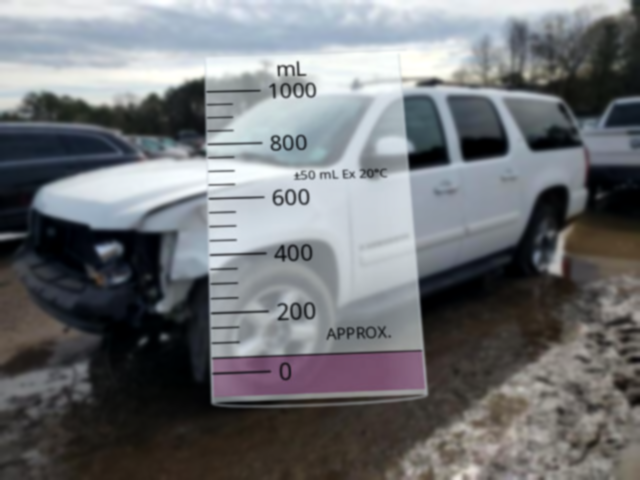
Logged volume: 50; mL
